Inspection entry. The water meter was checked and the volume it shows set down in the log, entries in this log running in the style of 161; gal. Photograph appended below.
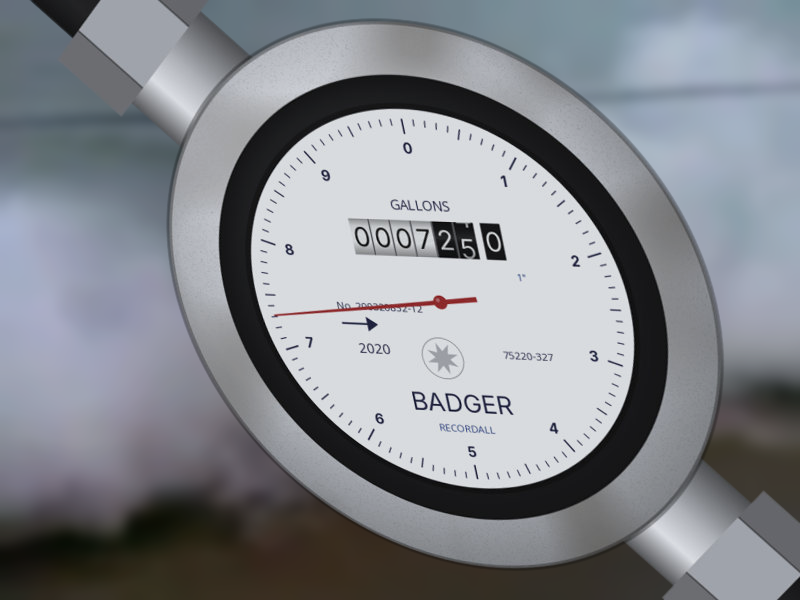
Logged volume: 7247.3; gal
